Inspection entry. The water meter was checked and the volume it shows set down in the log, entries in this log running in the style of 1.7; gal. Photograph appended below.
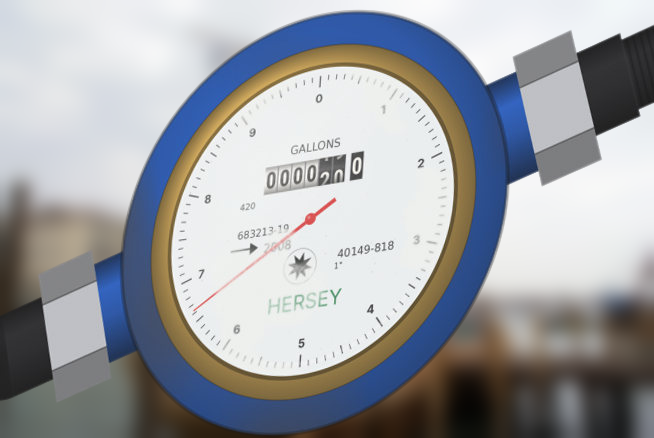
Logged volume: 196.6; gal
